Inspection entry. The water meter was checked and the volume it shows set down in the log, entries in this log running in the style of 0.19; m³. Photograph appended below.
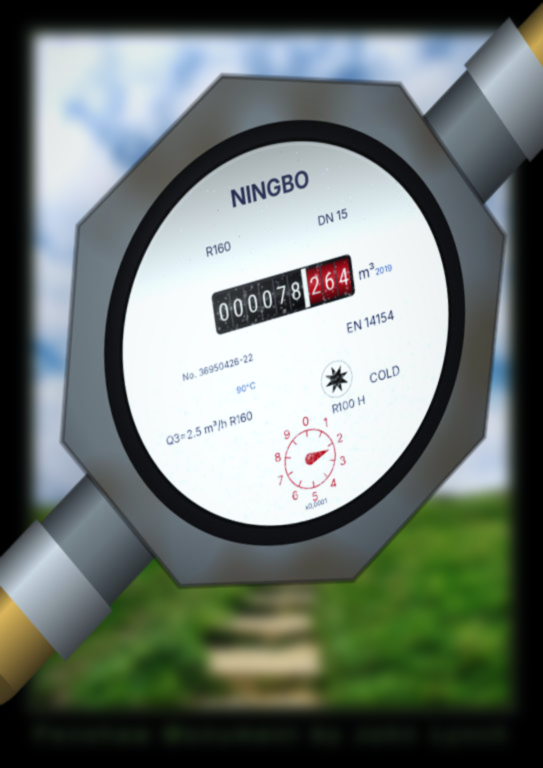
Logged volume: 78.2642; m³
